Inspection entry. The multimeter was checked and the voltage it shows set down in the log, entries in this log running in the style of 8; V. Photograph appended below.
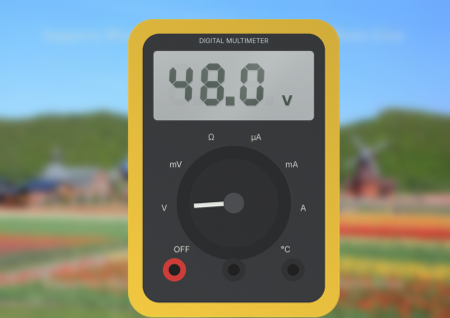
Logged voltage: 48.0; V
